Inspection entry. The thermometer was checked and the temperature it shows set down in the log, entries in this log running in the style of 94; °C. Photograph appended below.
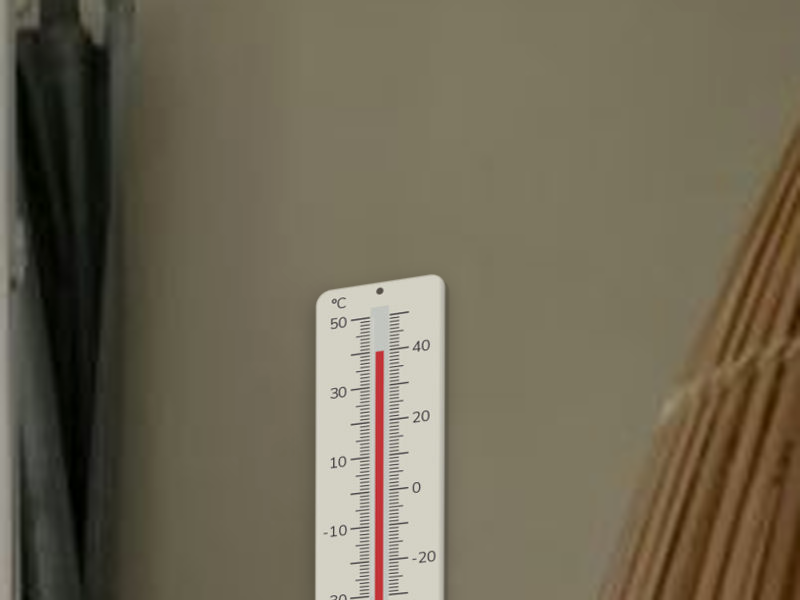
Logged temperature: 40; °C
